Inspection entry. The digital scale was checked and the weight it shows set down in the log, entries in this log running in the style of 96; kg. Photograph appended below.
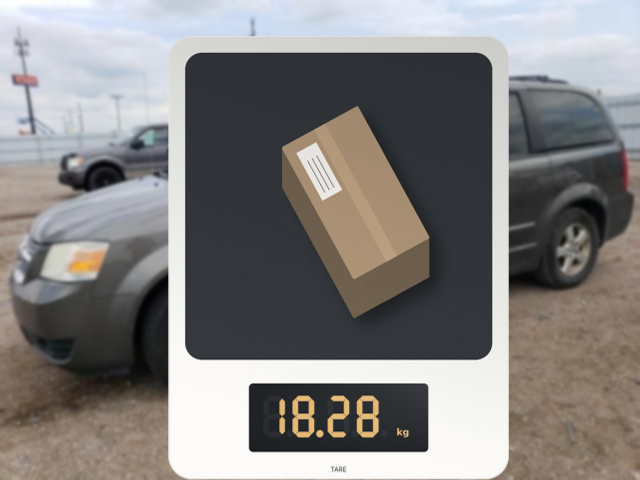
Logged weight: 18.28; kg
